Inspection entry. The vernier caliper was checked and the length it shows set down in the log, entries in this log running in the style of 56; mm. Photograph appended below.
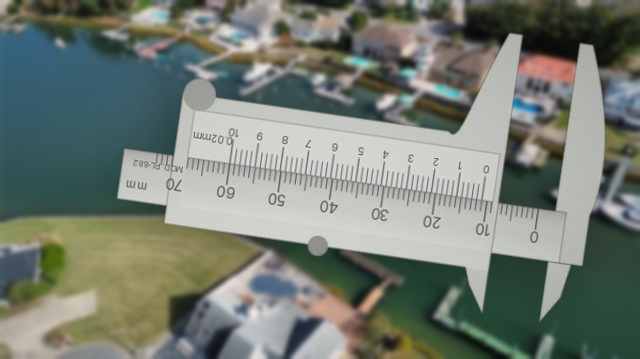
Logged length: 11.0; mm
